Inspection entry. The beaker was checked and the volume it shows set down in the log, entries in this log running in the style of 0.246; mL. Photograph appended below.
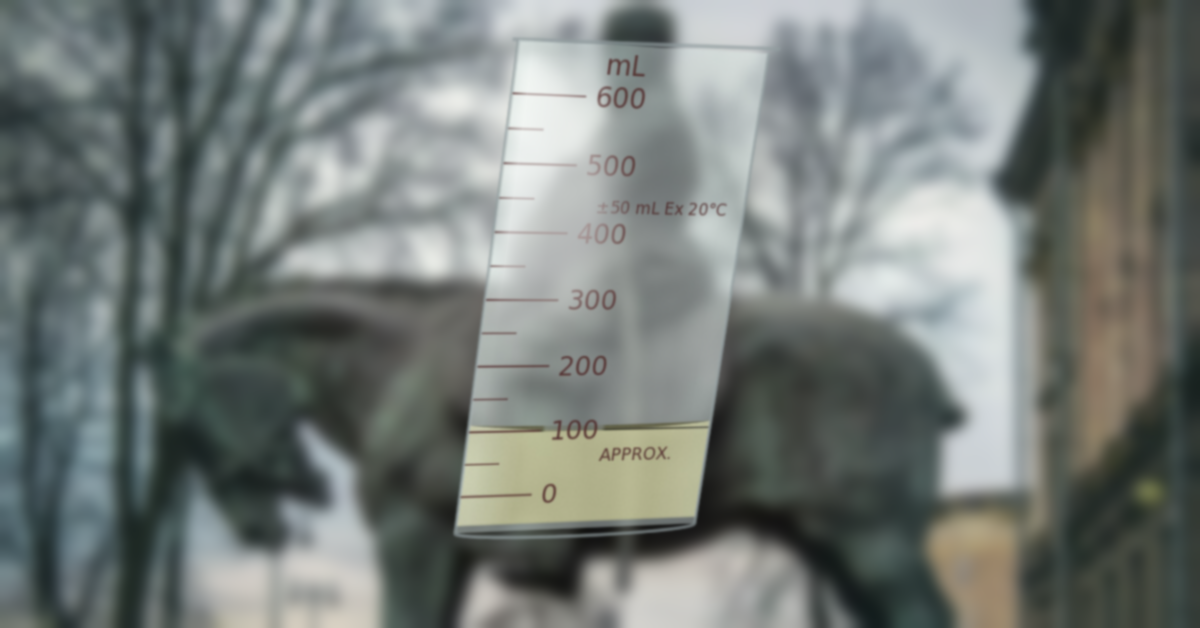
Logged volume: 100; mL
